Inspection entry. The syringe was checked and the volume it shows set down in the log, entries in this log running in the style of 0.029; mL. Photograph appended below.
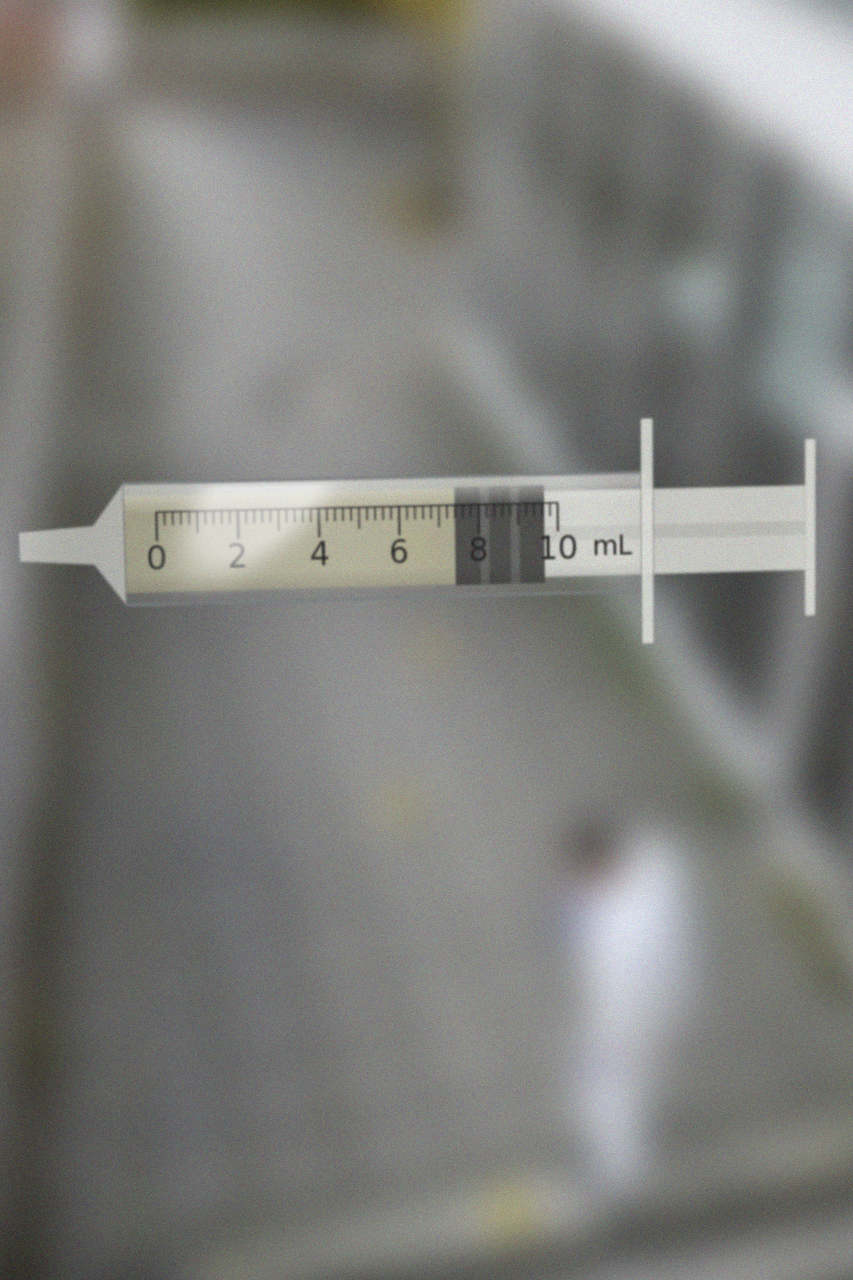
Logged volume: 7.4; mL
